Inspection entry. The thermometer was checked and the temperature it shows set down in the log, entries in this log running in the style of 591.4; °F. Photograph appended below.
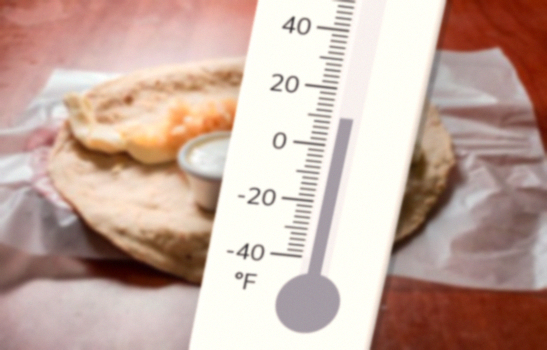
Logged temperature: 10; °F
